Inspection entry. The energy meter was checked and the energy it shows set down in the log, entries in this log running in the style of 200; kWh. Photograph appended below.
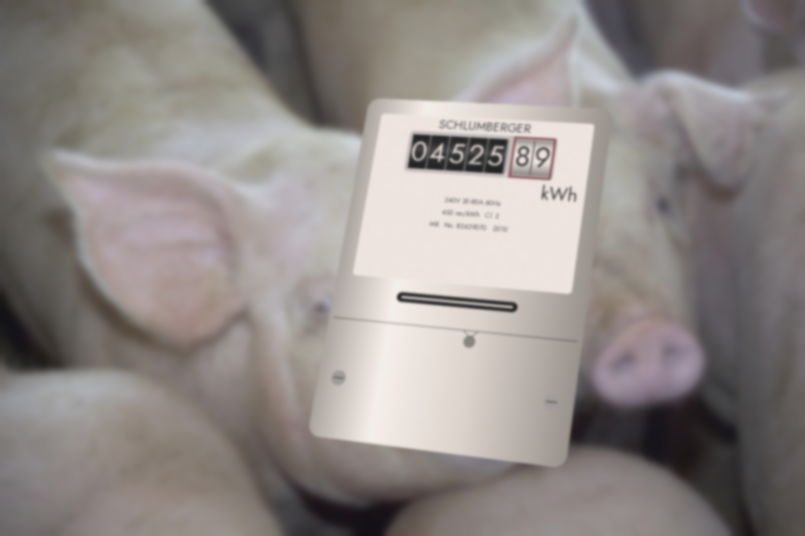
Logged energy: 4525.89; kWh
